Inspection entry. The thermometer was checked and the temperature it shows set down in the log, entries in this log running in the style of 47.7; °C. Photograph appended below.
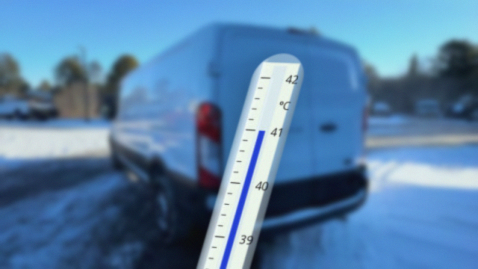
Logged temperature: 41; °C
